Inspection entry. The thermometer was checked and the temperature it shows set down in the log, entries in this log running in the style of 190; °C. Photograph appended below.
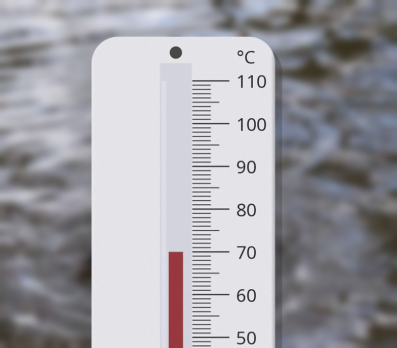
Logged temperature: 70; °C
